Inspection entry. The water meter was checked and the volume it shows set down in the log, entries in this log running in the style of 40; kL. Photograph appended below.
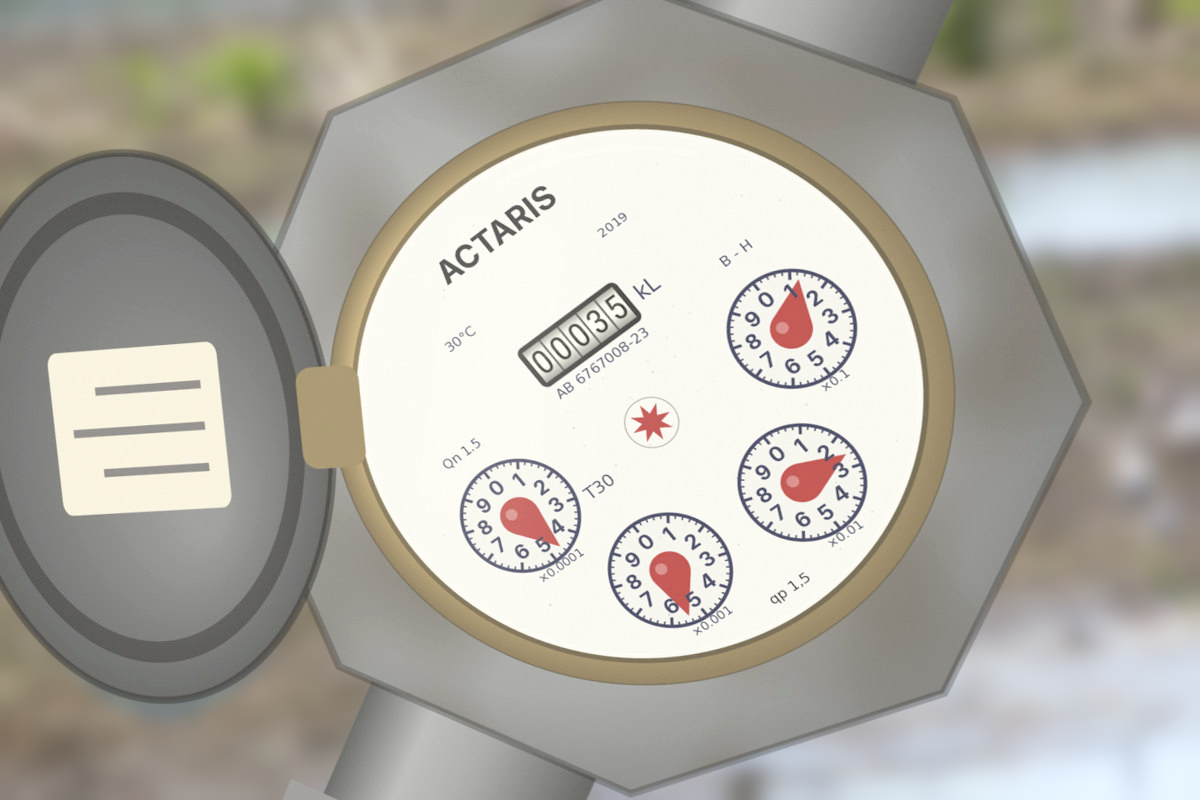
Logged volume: 35.1254; kL
